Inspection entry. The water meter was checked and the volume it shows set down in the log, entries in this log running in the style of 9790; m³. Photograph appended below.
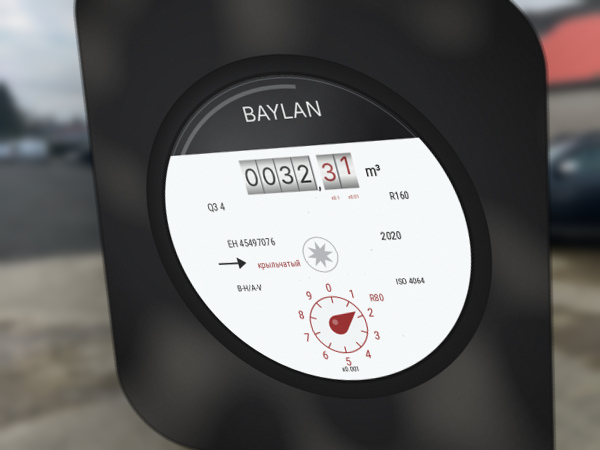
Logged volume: 32.311; m³
